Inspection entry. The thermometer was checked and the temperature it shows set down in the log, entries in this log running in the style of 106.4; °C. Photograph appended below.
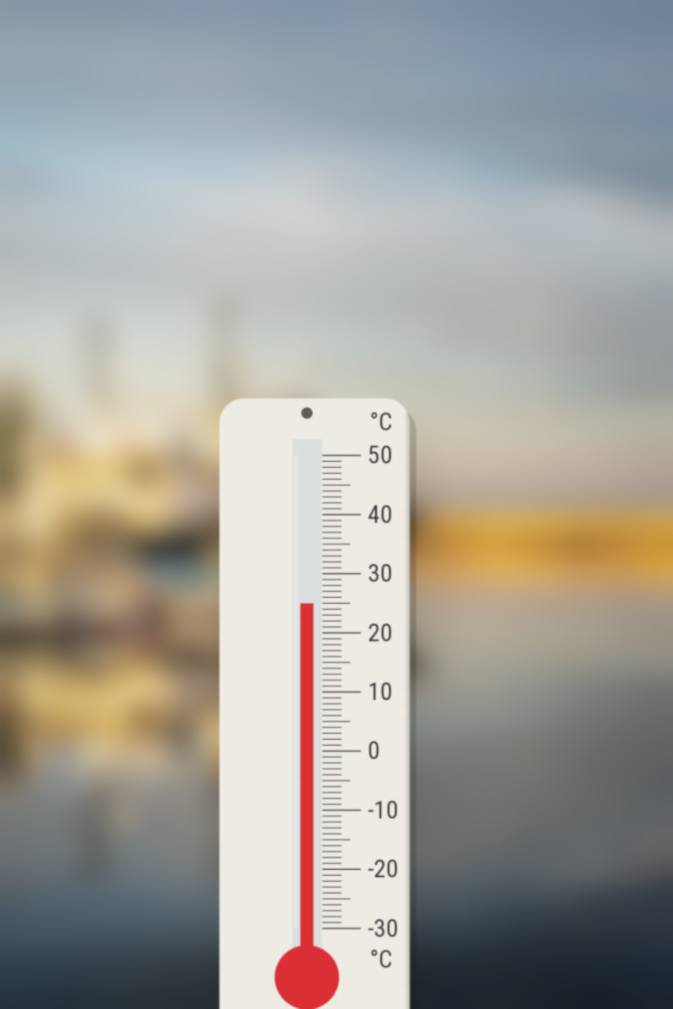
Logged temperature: 25; °C
